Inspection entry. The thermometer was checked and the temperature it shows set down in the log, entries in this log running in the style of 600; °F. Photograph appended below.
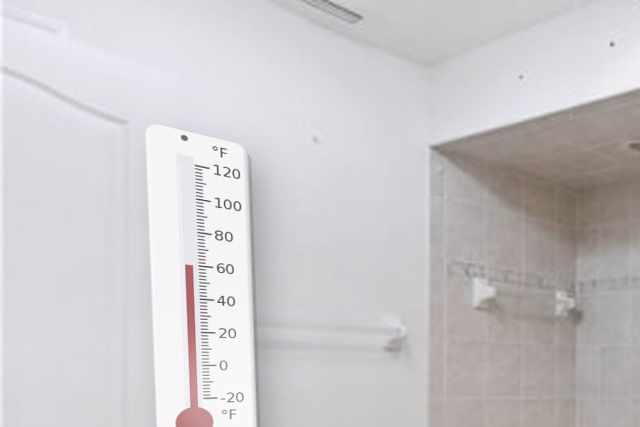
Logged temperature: 60; °F
